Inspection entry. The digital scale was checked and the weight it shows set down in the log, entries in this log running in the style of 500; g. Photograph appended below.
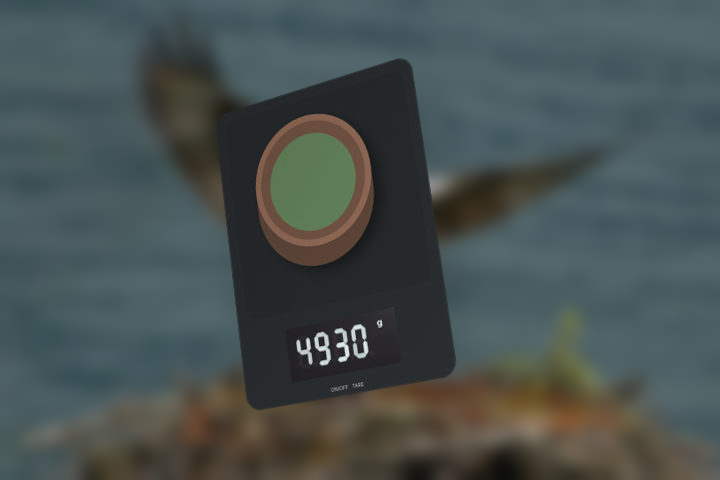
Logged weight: 4930; g
